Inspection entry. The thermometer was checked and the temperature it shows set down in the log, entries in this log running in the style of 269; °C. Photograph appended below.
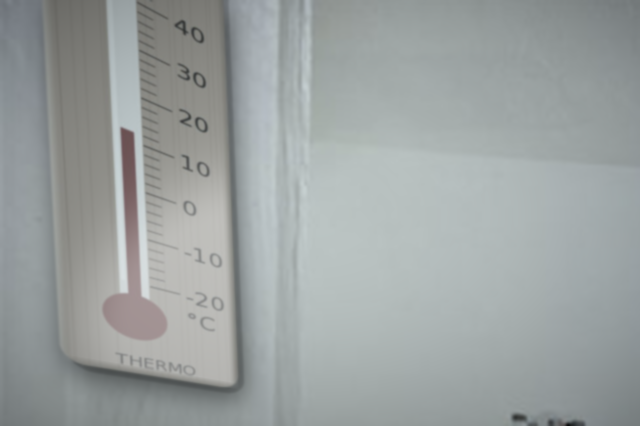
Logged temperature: 12; °C
